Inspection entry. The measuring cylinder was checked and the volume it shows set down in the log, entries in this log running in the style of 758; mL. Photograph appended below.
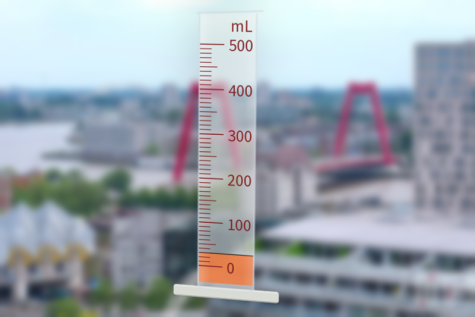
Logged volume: 30; mL
